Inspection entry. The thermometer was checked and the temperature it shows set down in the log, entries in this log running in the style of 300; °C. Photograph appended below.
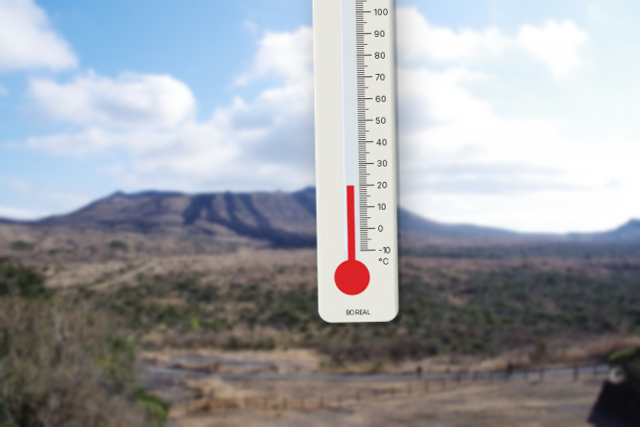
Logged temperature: 20; °C
